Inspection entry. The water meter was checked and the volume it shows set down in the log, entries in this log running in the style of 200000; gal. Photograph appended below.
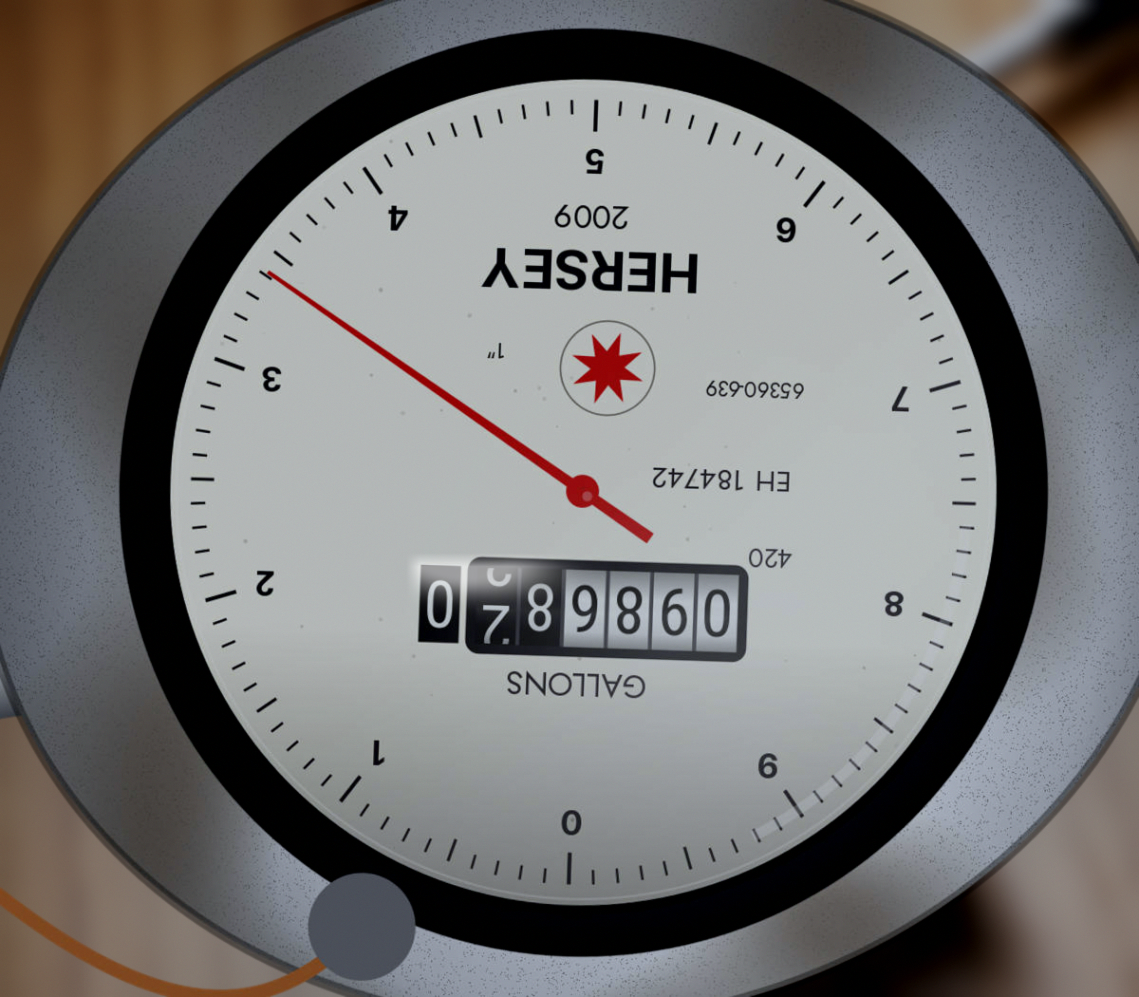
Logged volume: 986823.4; gal
